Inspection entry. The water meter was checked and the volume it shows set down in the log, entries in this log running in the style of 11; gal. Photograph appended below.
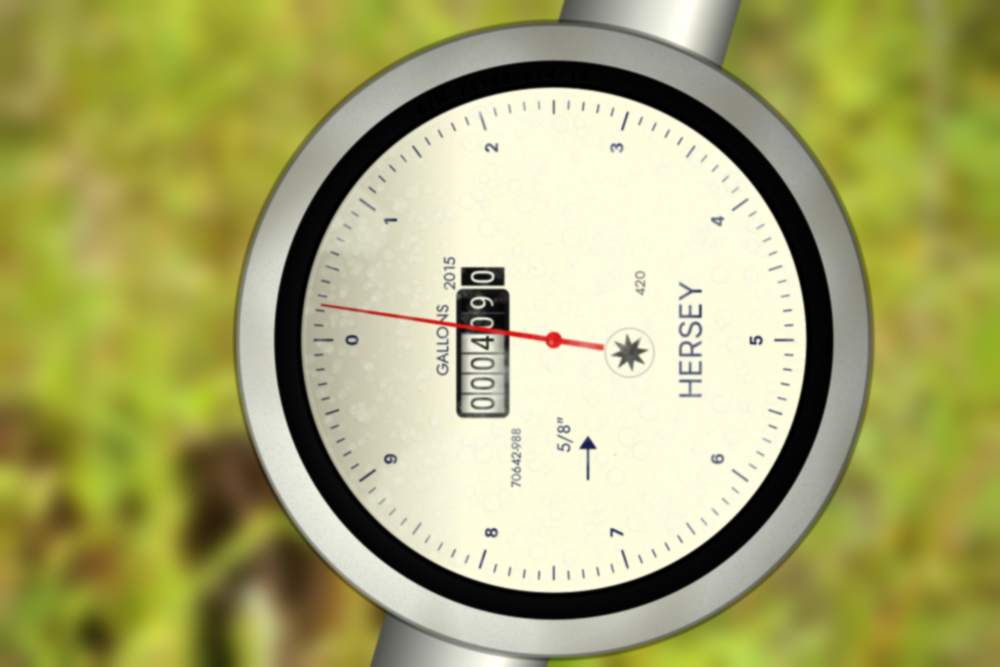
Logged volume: 4090.2; gal
